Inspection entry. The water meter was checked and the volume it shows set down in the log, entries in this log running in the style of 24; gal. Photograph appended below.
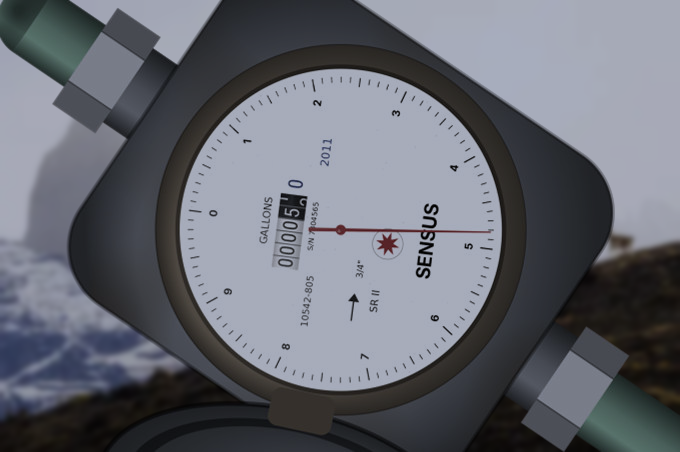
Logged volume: 514.8; gal
